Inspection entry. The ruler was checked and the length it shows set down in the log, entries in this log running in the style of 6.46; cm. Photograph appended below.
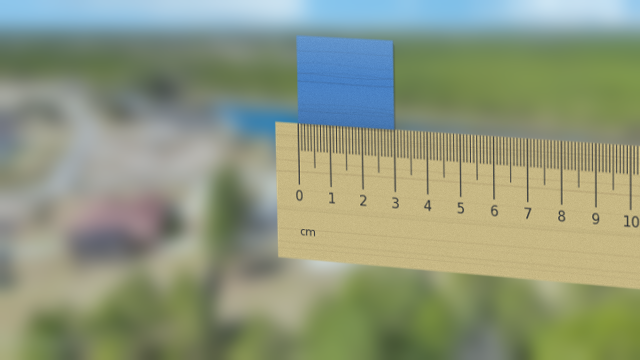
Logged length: 3; cm
